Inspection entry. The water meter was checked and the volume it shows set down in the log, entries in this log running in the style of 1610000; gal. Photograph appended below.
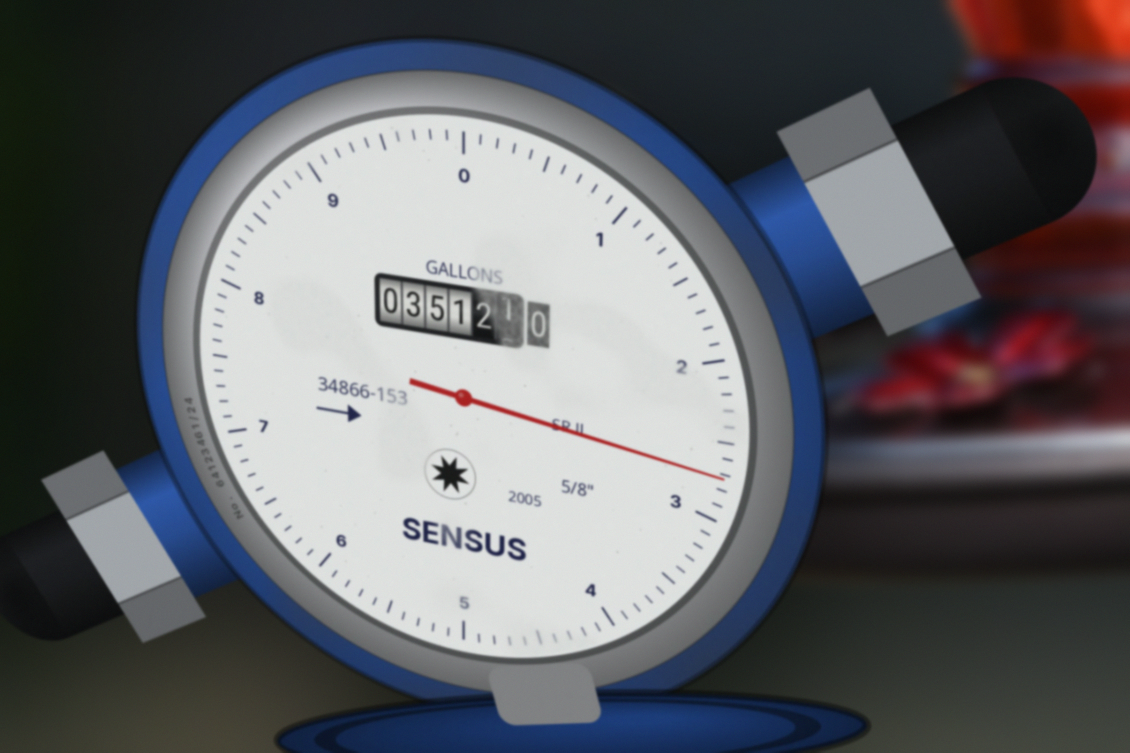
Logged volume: 351212.7; gal
